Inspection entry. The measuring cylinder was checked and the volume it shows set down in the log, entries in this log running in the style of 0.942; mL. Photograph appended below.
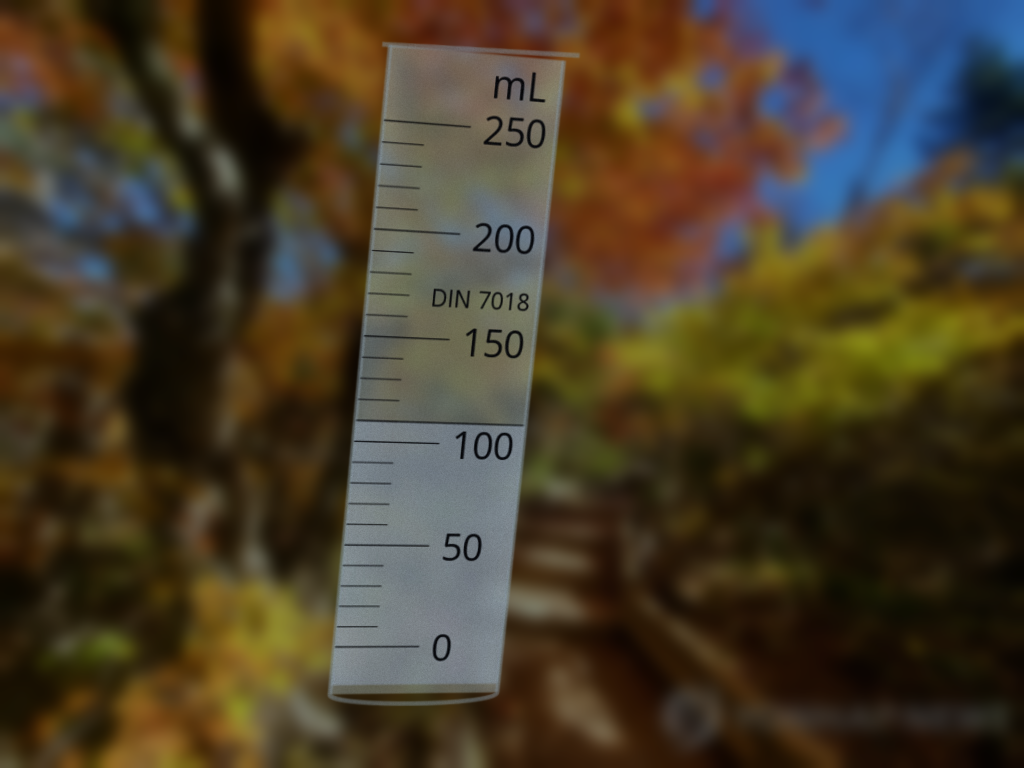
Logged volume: 110; mL
